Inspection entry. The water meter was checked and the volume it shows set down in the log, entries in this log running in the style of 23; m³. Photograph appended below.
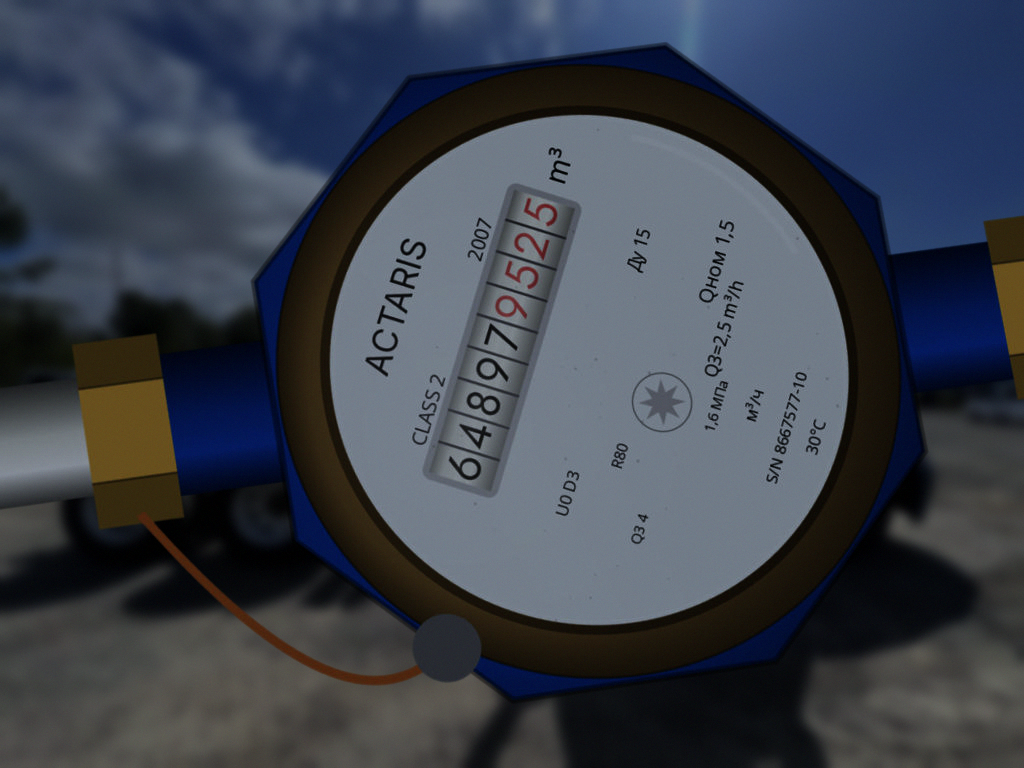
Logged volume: 64897.9525; m³
